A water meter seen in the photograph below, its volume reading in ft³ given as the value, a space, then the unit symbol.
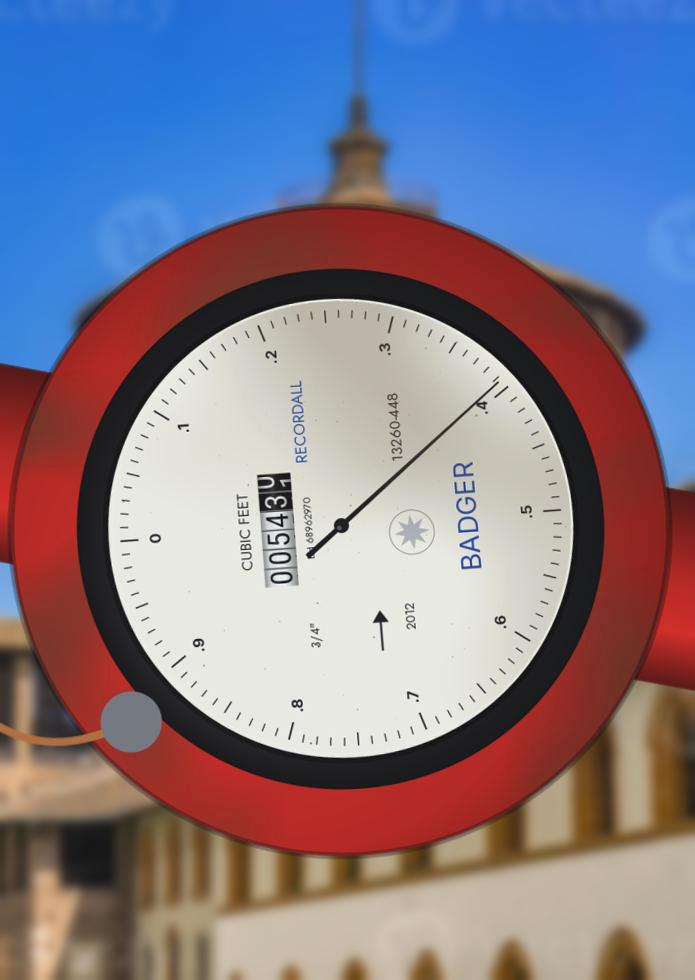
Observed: 5430.39 ft³
